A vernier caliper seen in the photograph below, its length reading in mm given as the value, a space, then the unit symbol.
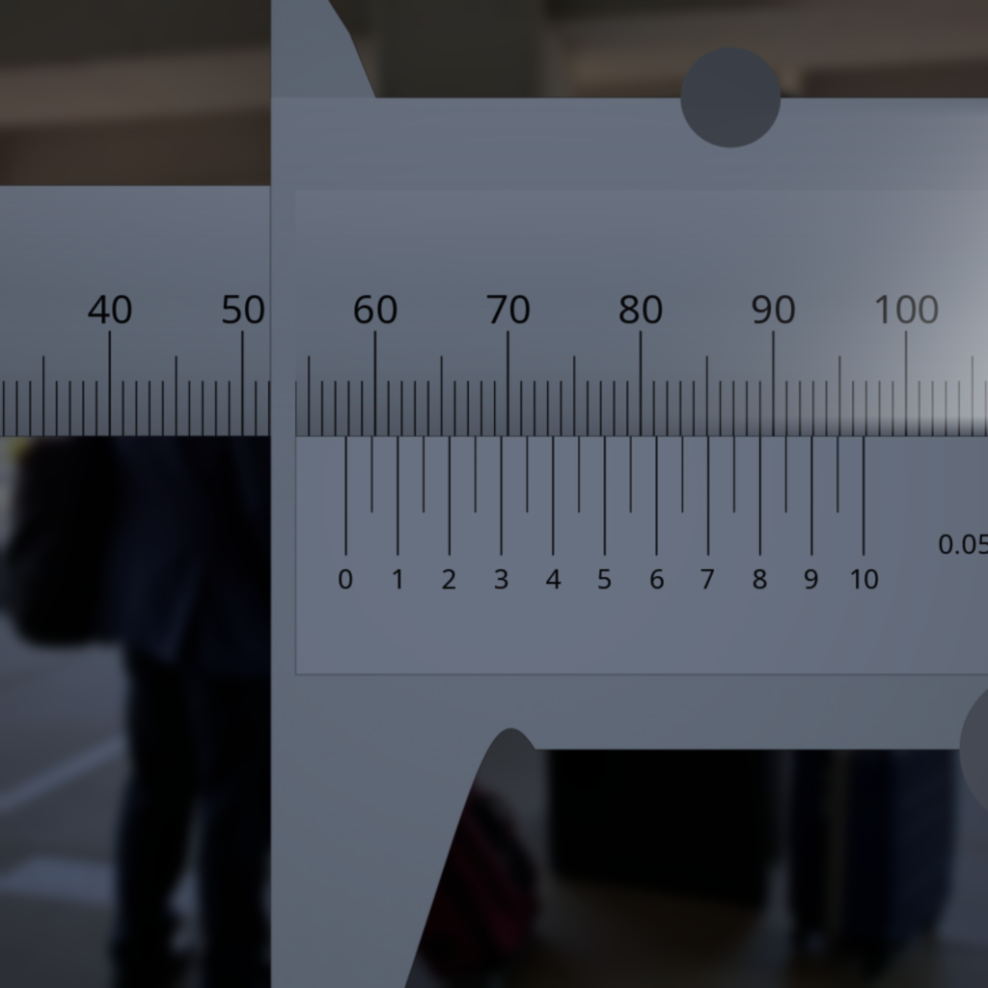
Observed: 57.8 mm
